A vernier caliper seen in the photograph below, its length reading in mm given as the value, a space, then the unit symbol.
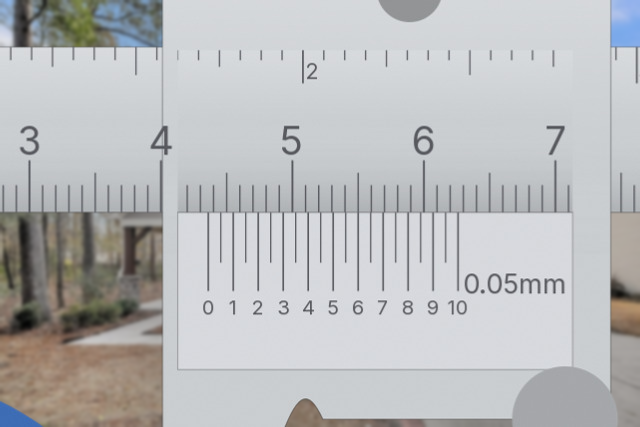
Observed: 43.6 mm
